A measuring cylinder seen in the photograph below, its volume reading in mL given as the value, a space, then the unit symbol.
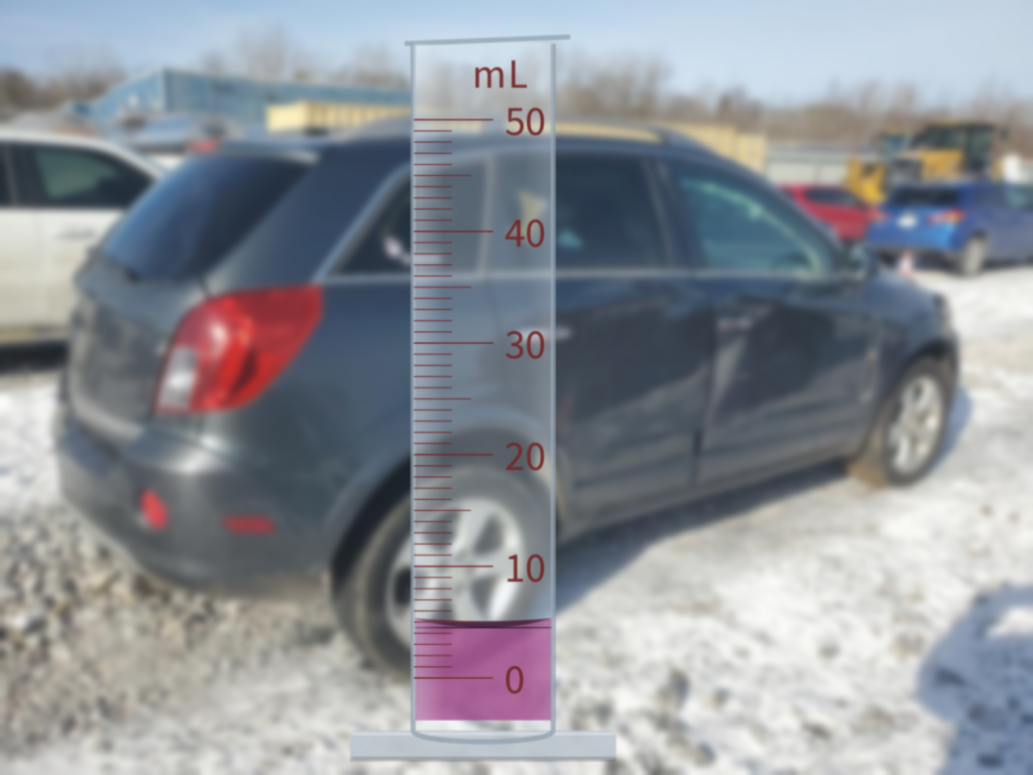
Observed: 4.5 mL
